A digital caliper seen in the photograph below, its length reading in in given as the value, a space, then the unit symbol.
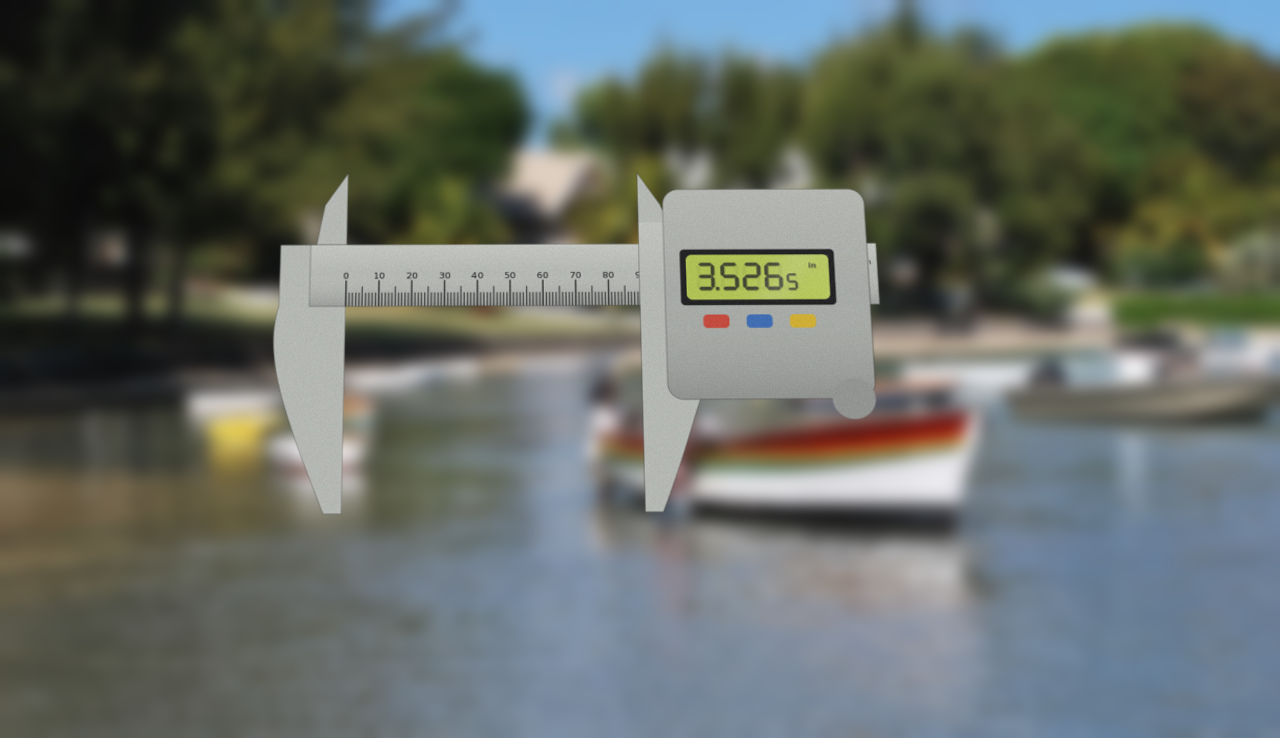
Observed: 3.5265 in
